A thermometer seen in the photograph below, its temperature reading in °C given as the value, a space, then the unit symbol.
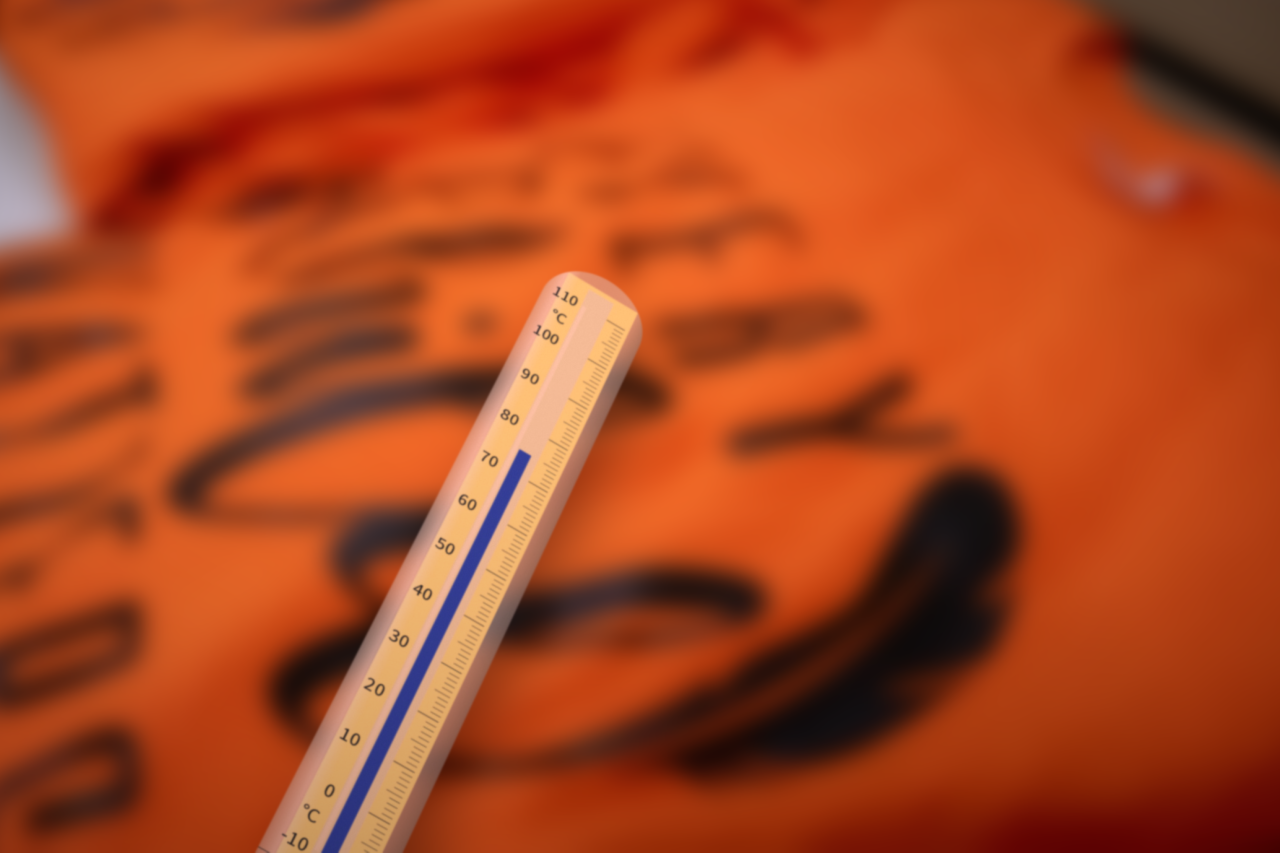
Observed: 75 °C
